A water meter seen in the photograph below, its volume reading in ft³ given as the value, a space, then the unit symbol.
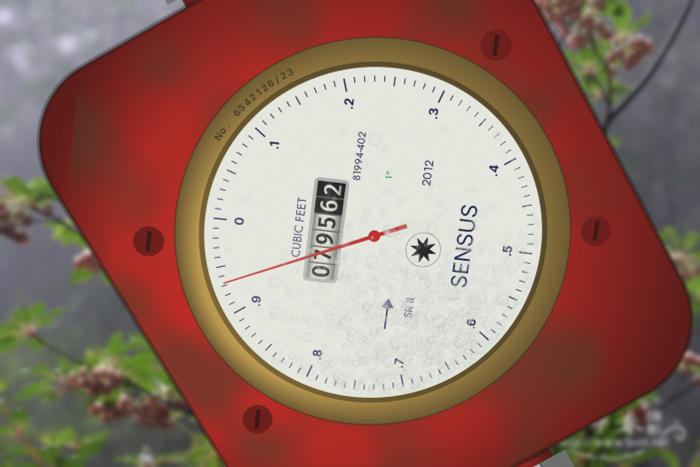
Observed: 79561.93 ft³
